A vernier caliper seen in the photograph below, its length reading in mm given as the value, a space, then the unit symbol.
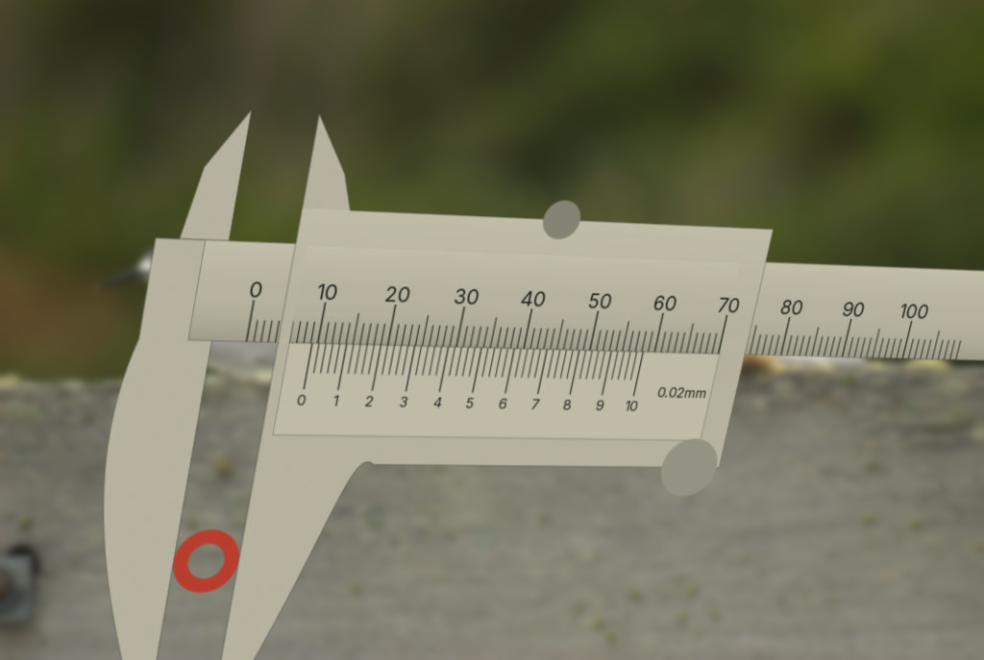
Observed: 9.2 mm
